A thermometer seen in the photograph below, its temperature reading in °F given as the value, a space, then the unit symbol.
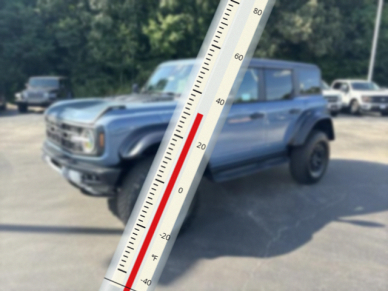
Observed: 32 °F
